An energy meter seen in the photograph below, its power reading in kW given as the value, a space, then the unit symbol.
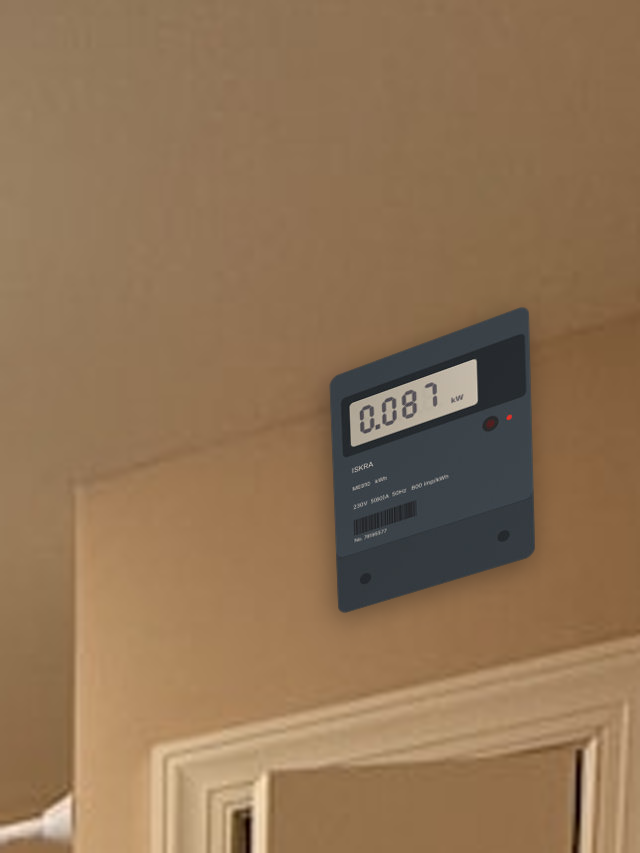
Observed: 0.087 kW
